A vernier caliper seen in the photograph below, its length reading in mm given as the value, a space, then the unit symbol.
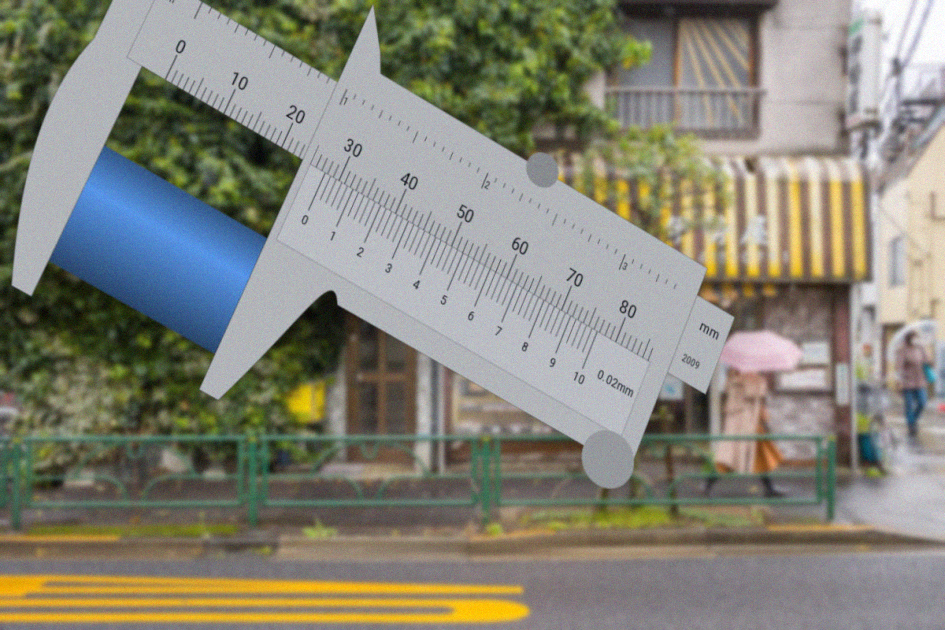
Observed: 27.6 mm
